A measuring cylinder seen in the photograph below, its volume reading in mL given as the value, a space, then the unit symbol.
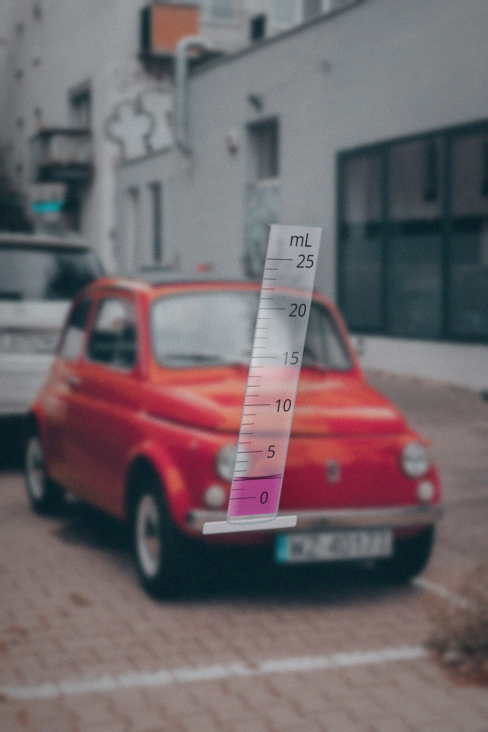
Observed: 2 mL
